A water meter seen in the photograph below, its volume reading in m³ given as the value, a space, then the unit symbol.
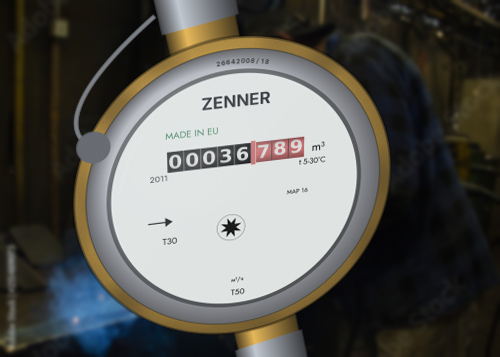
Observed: 36.789 m³
